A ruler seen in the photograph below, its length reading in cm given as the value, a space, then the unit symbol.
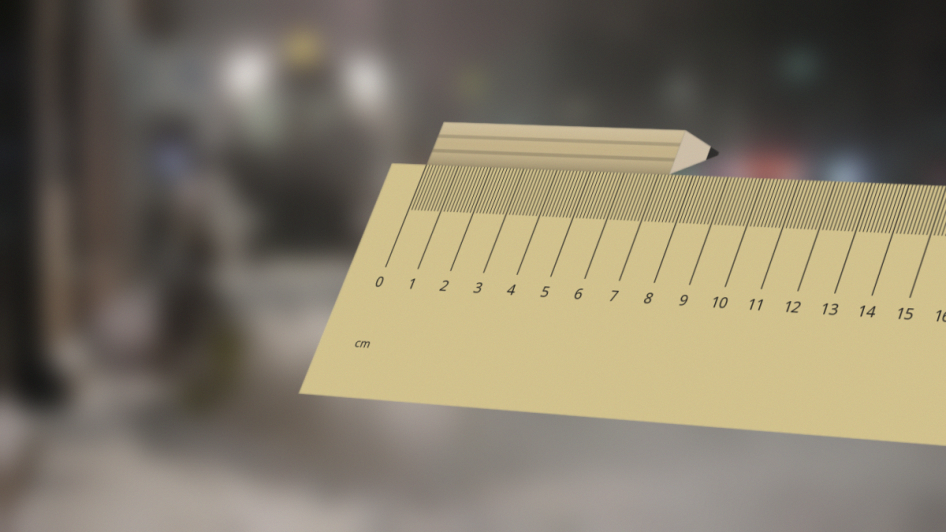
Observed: 8.5 cm
